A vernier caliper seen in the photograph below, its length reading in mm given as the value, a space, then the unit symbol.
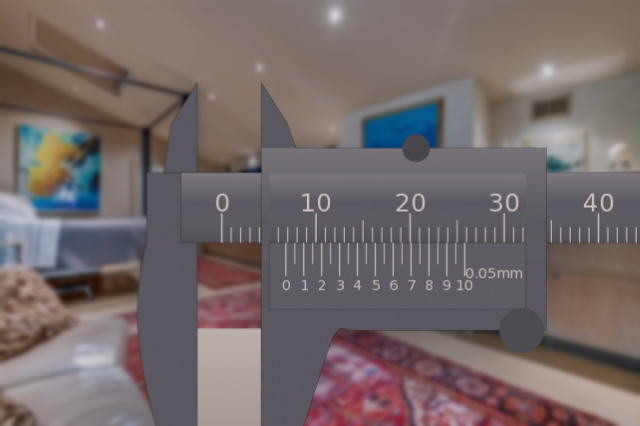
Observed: 6.8 mm
